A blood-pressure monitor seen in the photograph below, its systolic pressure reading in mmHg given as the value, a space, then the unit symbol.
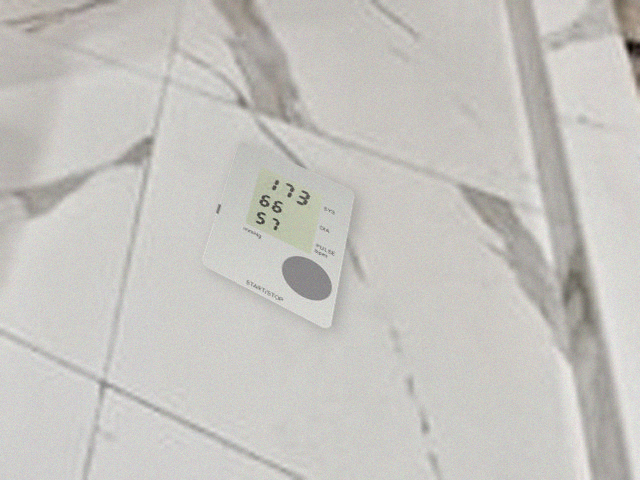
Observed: 173 mmHg
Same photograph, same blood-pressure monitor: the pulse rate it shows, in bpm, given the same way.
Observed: 57 bpm
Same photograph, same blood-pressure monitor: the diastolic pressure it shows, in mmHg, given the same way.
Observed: 66 mmHg
